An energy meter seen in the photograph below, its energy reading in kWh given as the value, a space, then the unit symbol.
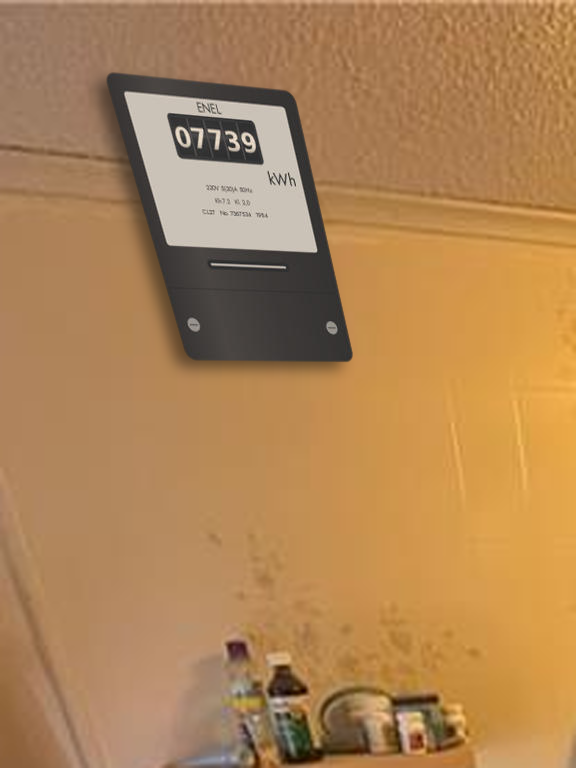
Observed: 7739 kWh
